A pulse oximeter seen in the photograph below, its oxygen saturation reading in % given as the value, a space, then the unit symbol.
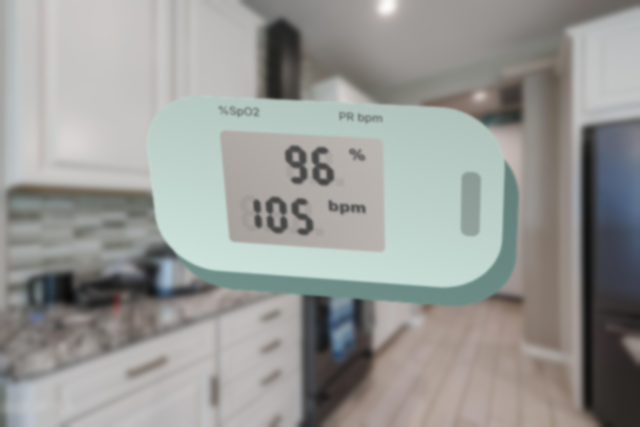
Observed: 96 %
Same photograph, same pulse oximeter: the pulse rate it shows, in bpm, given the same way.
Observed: 105 bpm
